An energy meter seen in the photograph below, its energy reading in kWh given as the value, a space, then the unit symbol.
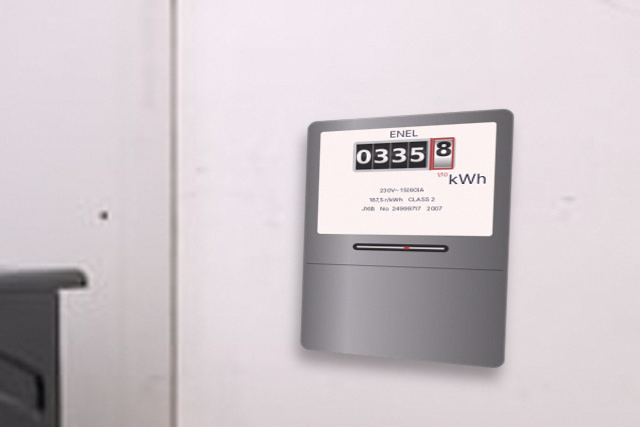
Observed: 335.8 kWh
